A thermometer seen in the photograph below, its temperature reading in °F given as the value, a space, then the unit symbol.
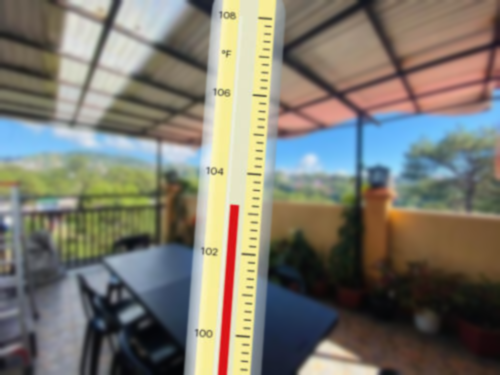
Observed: 103.2 °F
